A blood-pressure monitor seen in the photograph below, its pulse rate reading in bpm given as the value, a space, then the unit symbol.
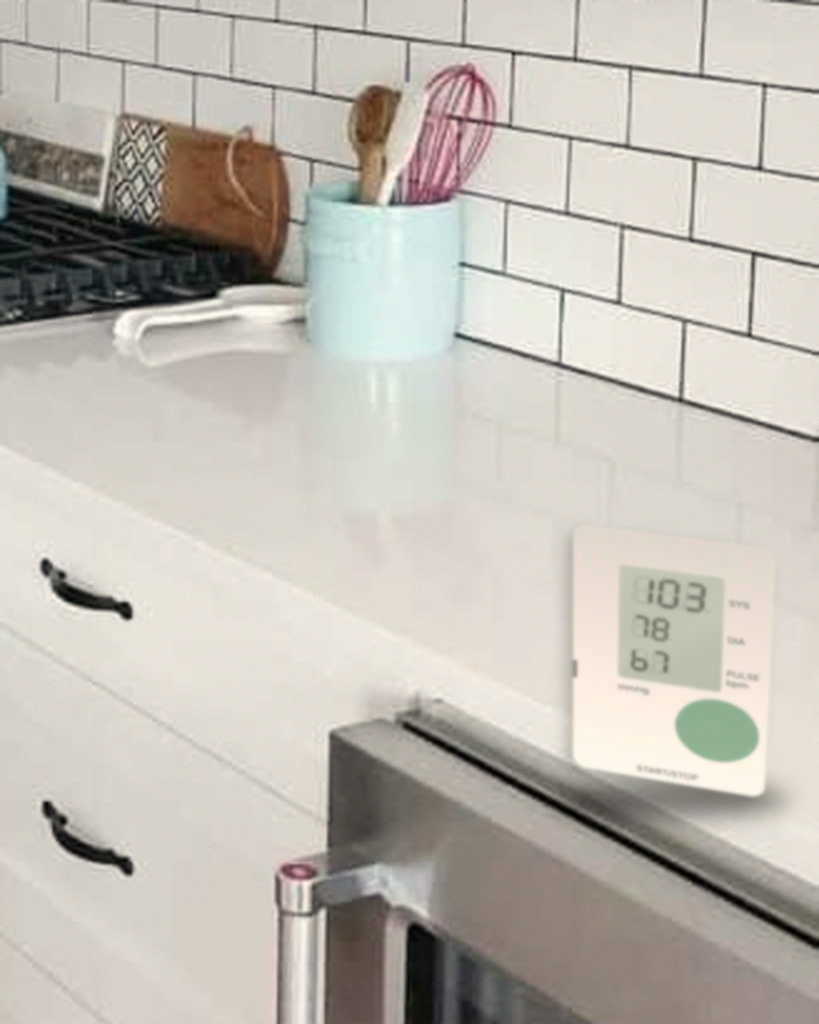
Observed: 67 bpm
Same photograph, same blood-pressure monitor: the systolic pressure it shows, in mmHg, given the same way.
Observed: 103 mmHg
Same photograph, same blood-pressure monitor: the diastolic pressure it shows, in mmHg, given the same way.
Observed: 78 mmHg
